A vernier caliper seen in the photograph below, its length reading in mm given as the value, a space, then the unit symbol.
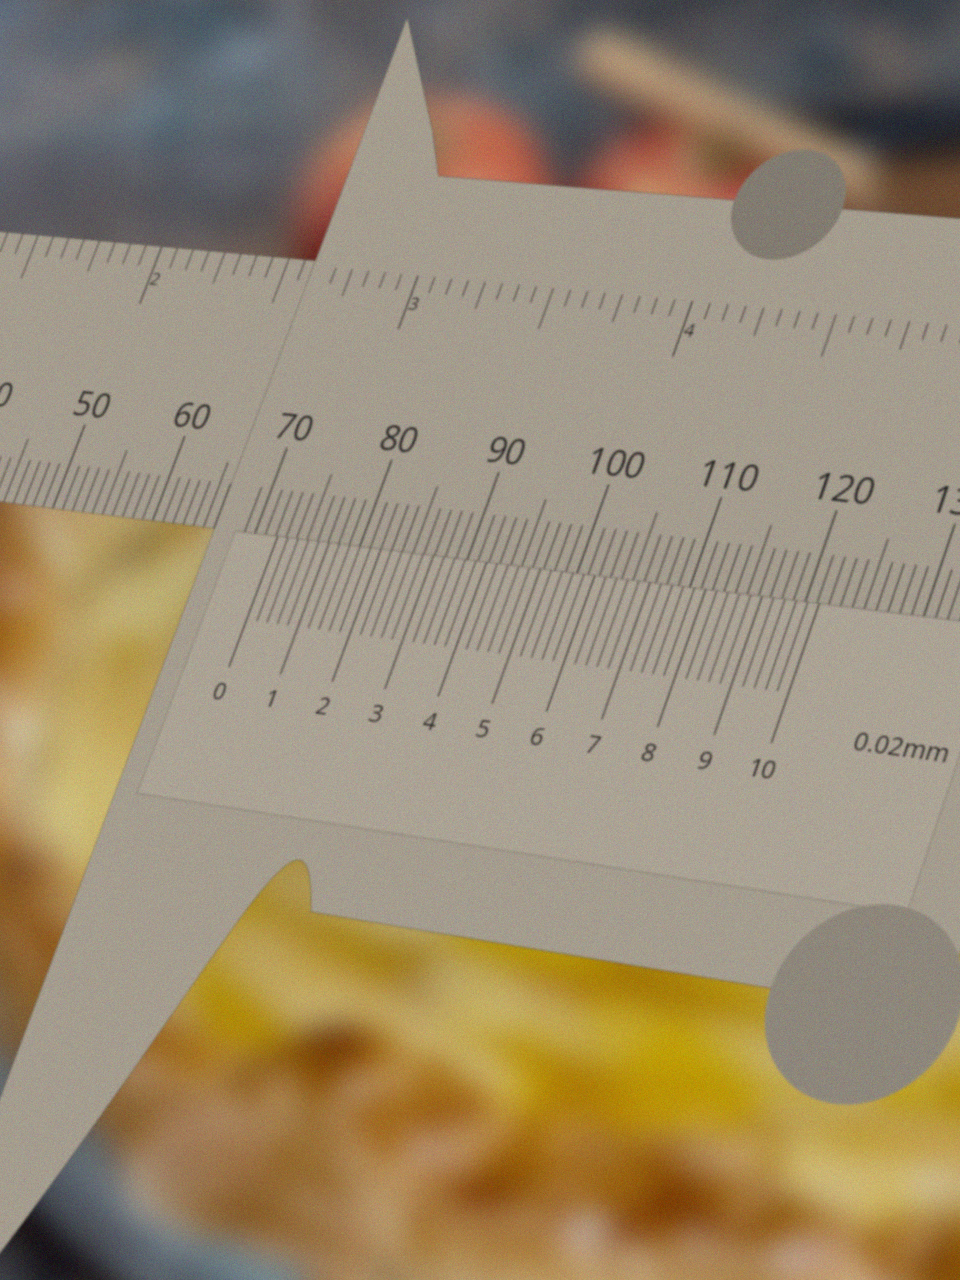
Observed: 72.2 mm
